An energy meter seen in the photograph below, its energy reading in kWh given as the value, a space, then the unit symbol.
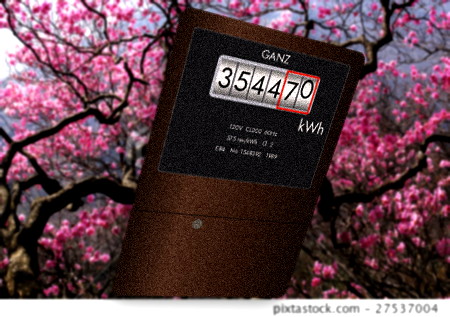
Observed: 3544.70 kWh
